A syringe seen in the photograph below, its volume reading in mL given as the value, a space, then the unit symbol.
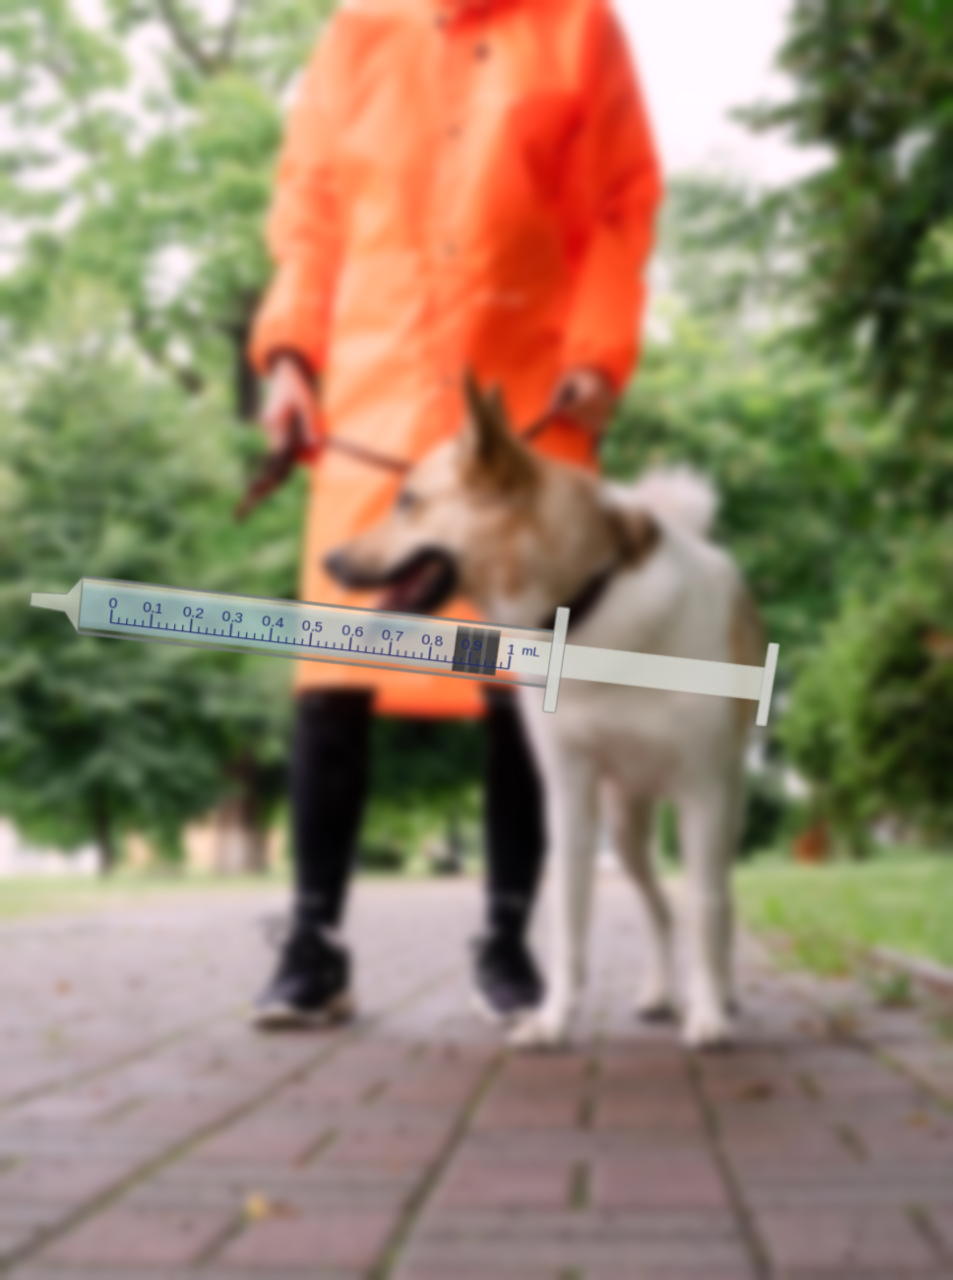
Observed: 0.86 mL
